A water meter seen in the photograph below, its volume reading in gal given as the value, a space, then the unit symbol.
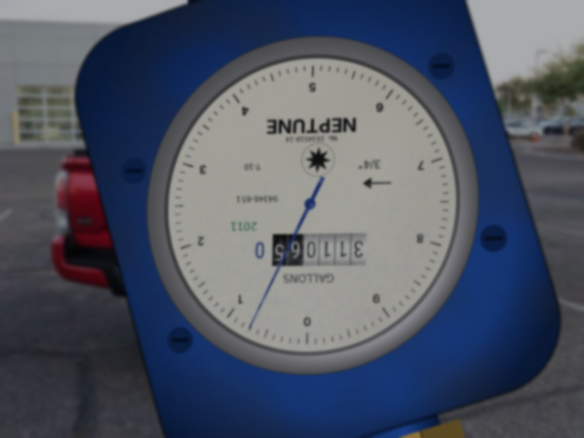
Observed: 3110650.7 gal
